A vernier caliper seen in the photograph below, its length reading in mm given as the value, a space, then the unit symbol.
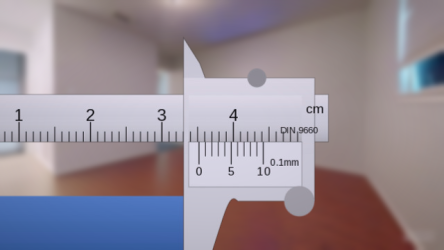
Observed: 35.2 mm
